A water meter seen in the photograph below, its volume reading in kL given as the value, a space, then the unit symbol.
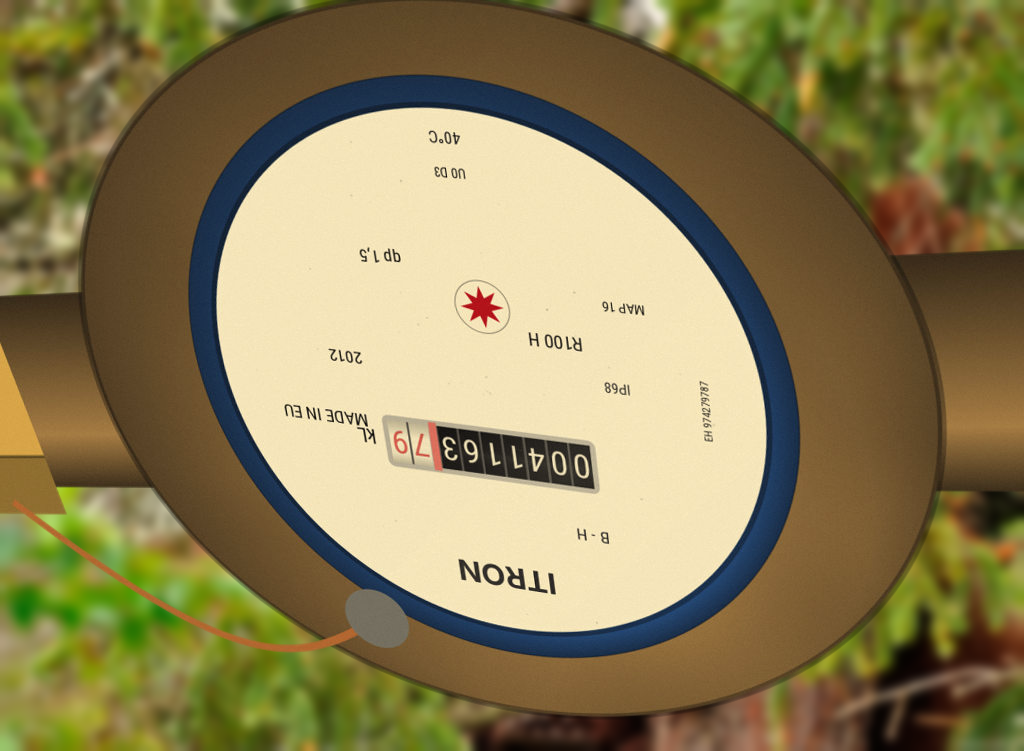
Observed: 41163.79 kL
